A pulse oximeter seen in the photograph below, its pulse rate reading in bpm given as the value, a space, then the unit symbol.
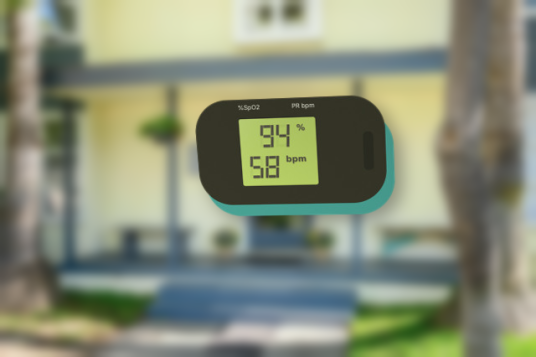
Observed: 58 bpm
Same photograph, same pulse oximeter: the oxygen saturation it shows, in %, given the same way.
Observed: 94 %
